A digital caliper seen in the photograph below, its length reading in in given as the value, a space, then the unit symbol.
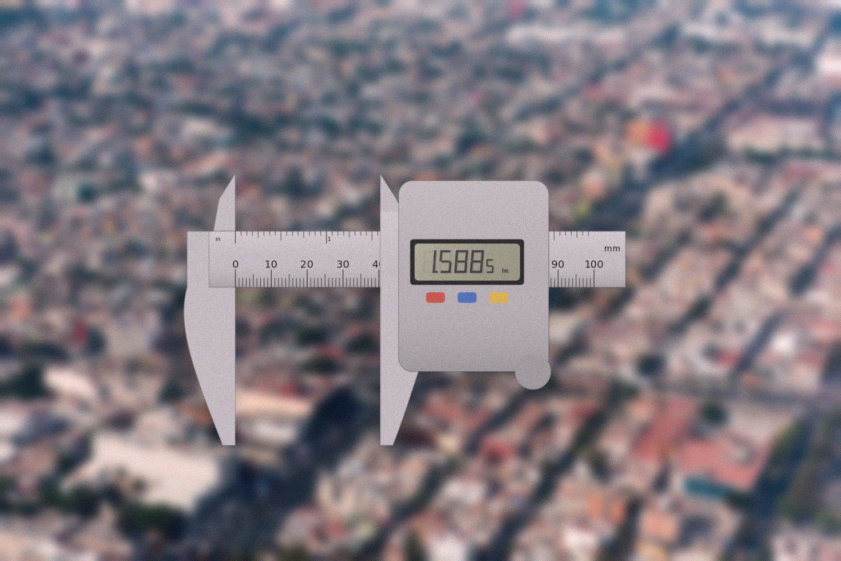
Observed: 1.5885 in
